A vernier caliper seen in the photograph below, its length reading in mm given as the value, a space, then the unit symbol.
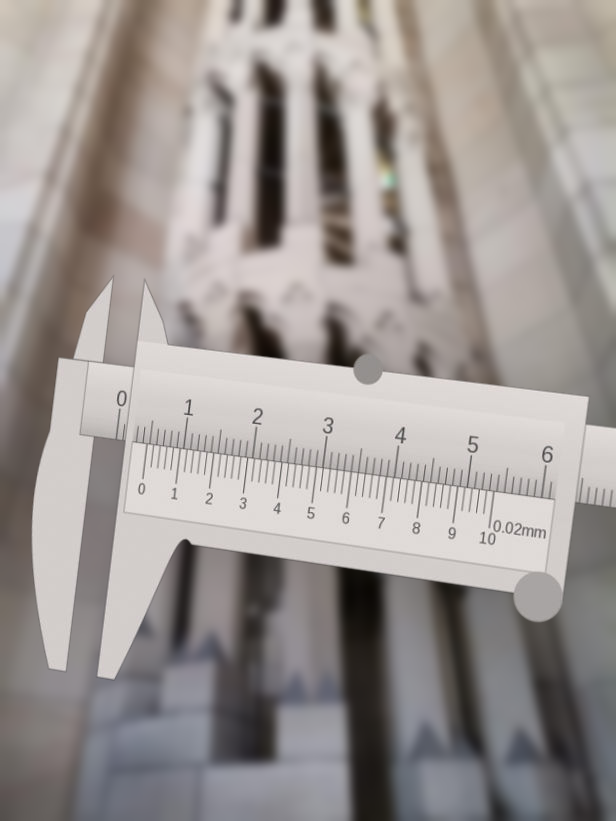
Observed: 4.6 mm
